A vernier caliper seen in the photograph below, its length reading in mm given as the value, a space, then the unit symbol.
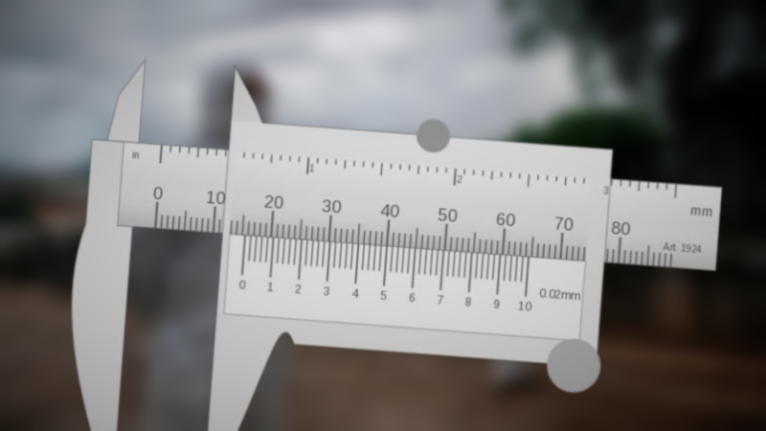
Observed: 15.5 mm
